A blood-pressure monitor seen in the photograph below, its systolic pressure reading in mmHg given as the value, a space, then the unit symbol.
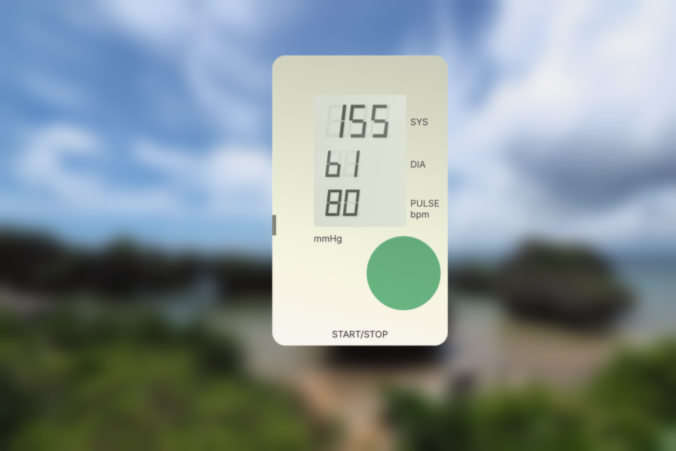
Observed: 155 mmHg
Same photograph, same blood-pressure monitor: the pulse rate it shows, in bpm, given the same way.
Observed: 80 bpm
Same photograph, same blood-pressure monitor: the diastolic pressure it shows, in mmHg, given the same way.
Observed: 61 mmHg
